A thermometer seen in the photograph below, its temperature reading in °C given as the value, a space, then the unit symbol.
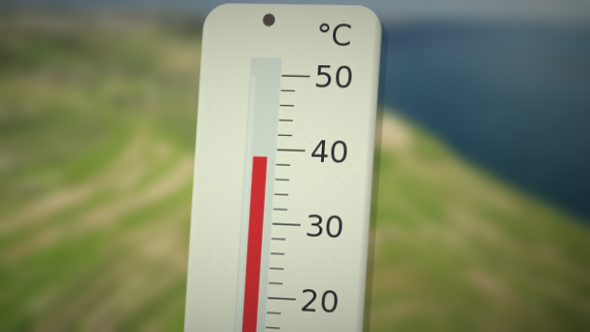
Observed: 39 °C
